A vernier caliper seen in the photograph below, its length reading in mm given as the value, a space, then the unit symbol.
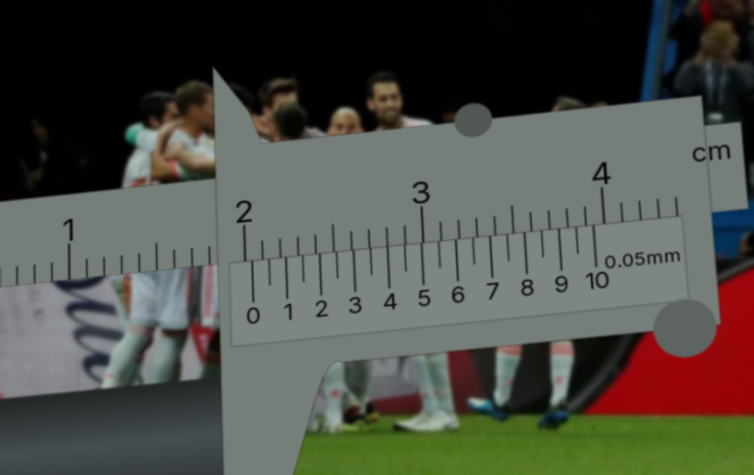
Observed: 20.4 mm
